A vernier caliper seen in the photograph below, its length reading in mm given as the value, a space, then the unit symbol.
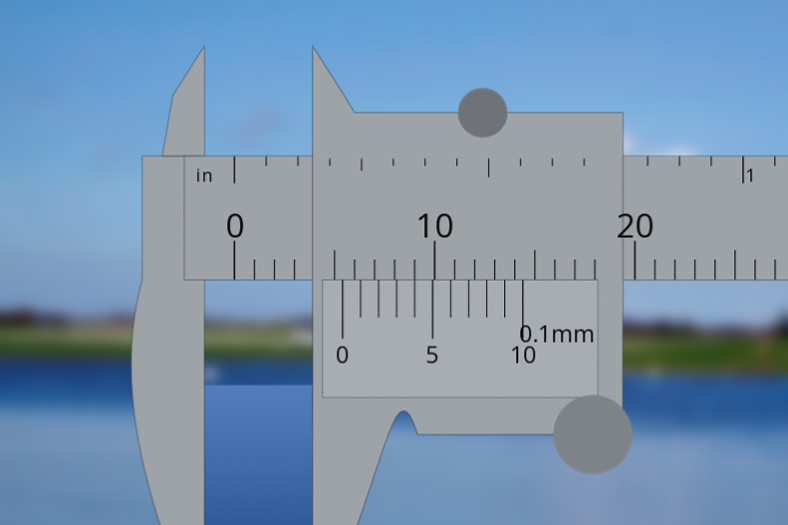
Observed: 5.4 mm
